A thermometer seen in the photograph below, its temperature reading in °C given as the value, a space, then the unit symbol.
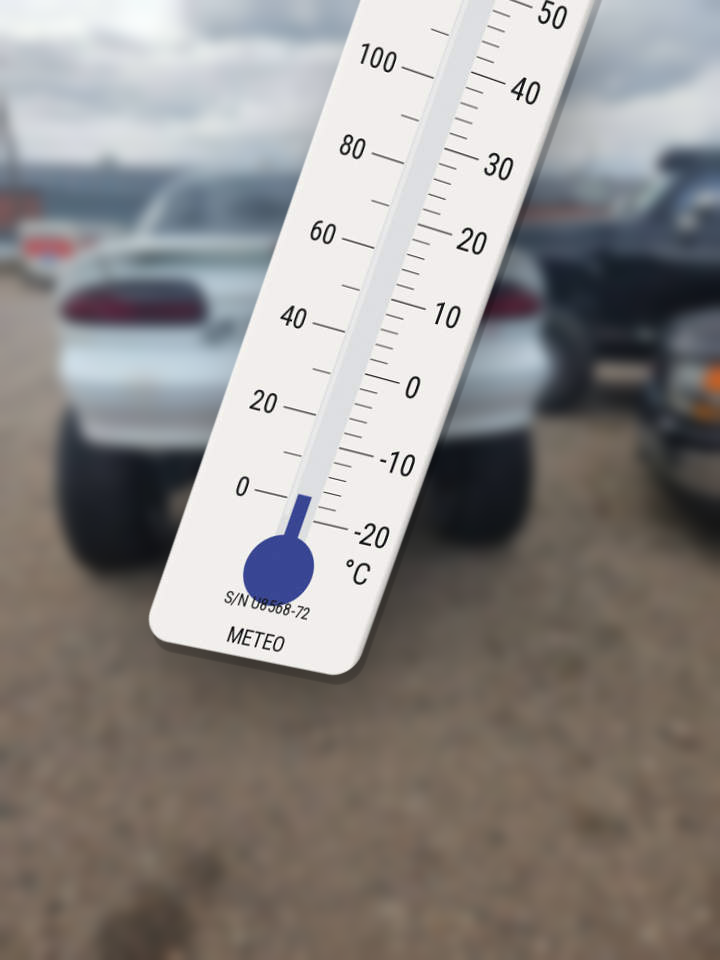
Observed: -17 °C
